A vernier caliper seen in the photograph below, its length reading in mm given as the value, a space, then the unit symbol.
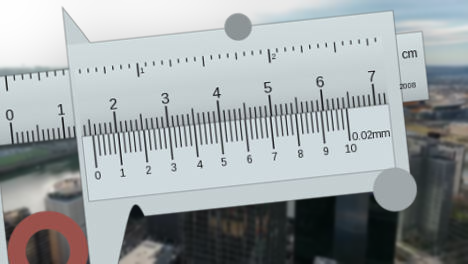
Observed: 15.5 mm
